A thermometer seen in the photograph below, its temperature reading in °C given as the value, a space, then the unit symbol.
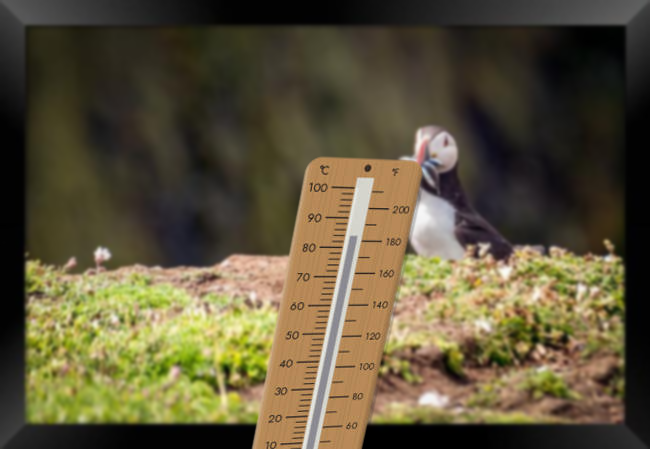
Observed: 84 °C
